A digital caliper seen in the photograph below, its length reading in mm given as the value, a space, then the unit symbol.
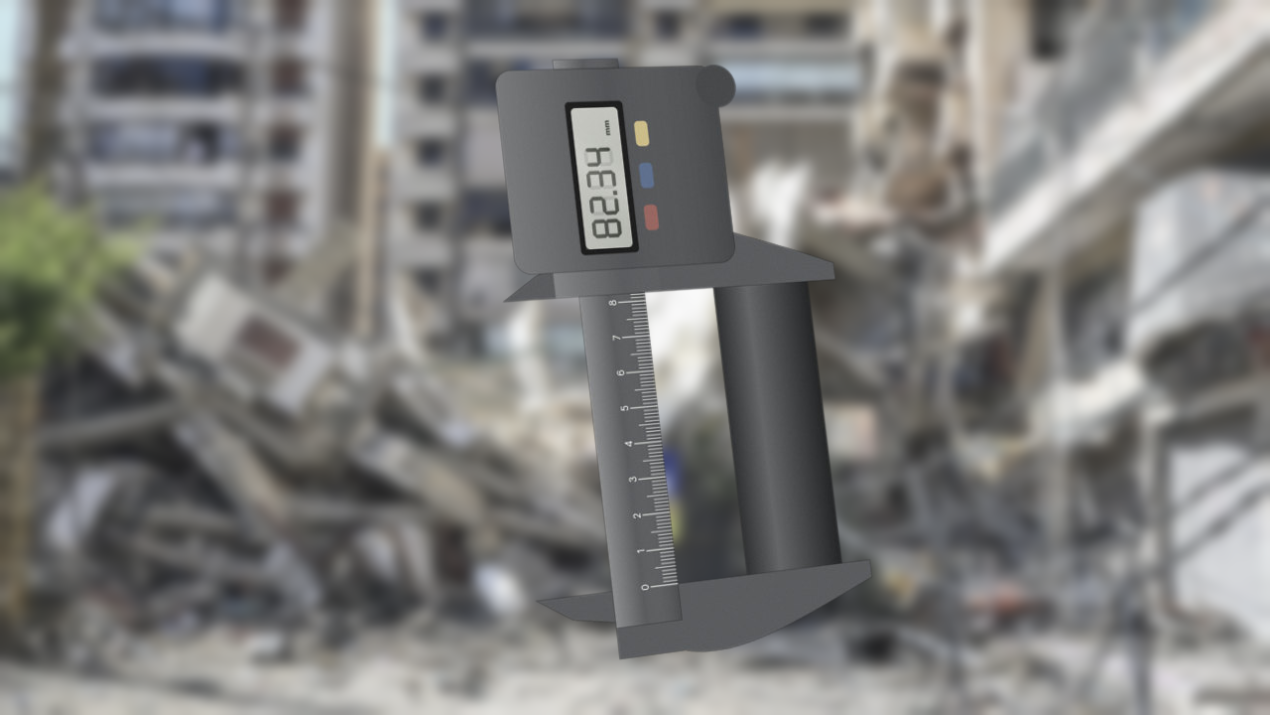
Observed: 82.34 mm
